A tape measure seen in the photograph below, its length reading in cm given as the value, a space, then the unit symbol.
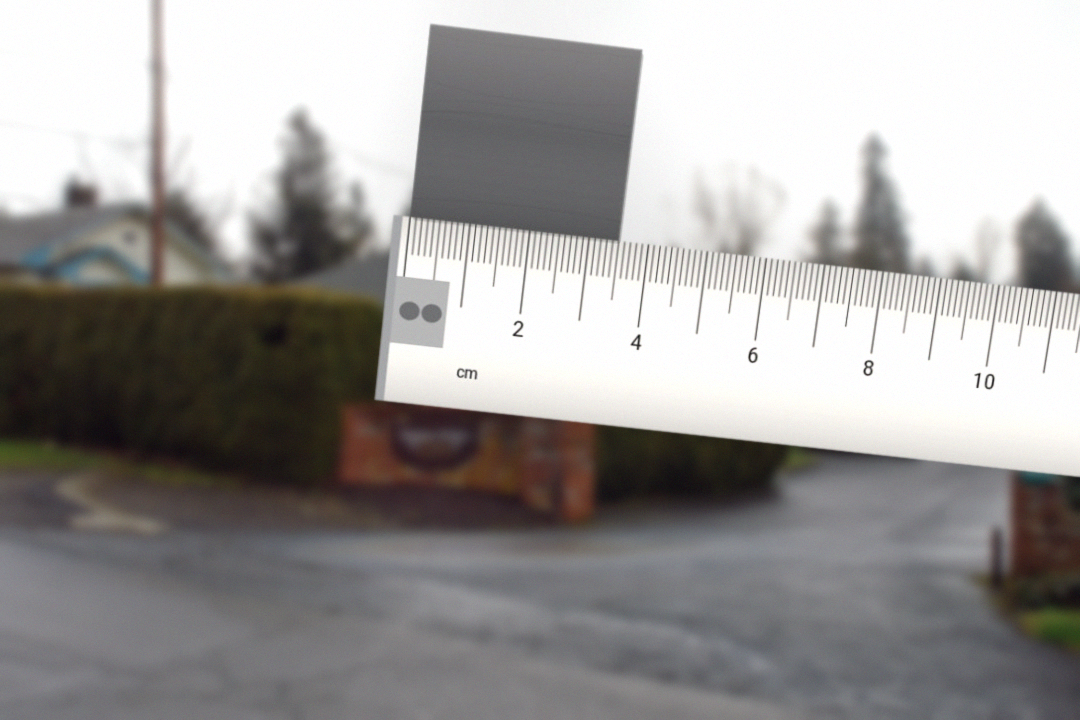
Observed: 3.5 cm
